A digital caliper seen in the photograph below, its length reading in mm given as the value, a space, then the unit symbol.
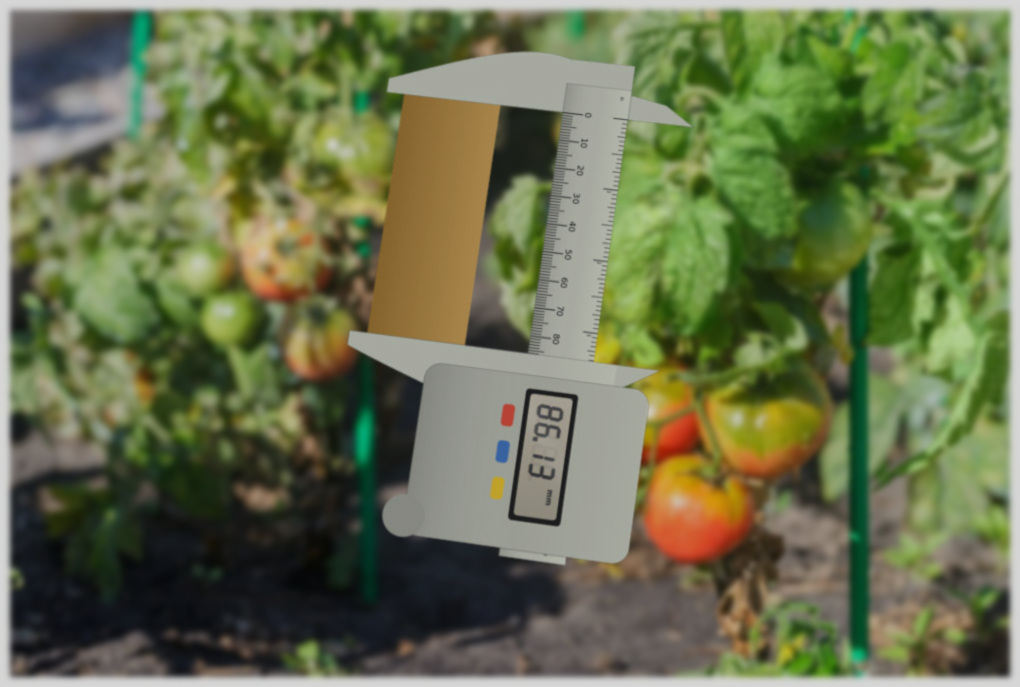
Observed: 86.13 mm
